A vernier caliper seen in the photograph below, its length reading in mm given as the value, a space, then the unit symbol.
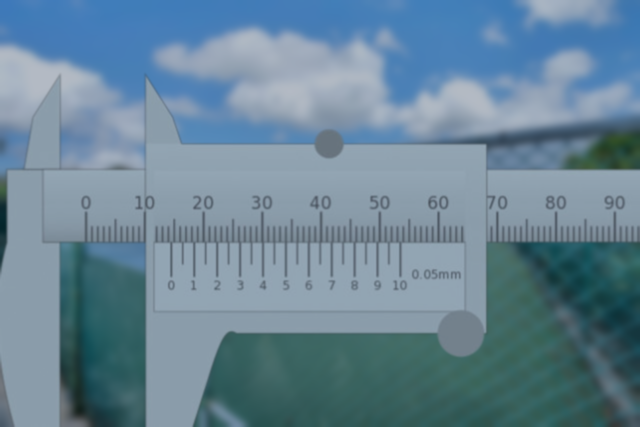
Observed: 14.5 mm
